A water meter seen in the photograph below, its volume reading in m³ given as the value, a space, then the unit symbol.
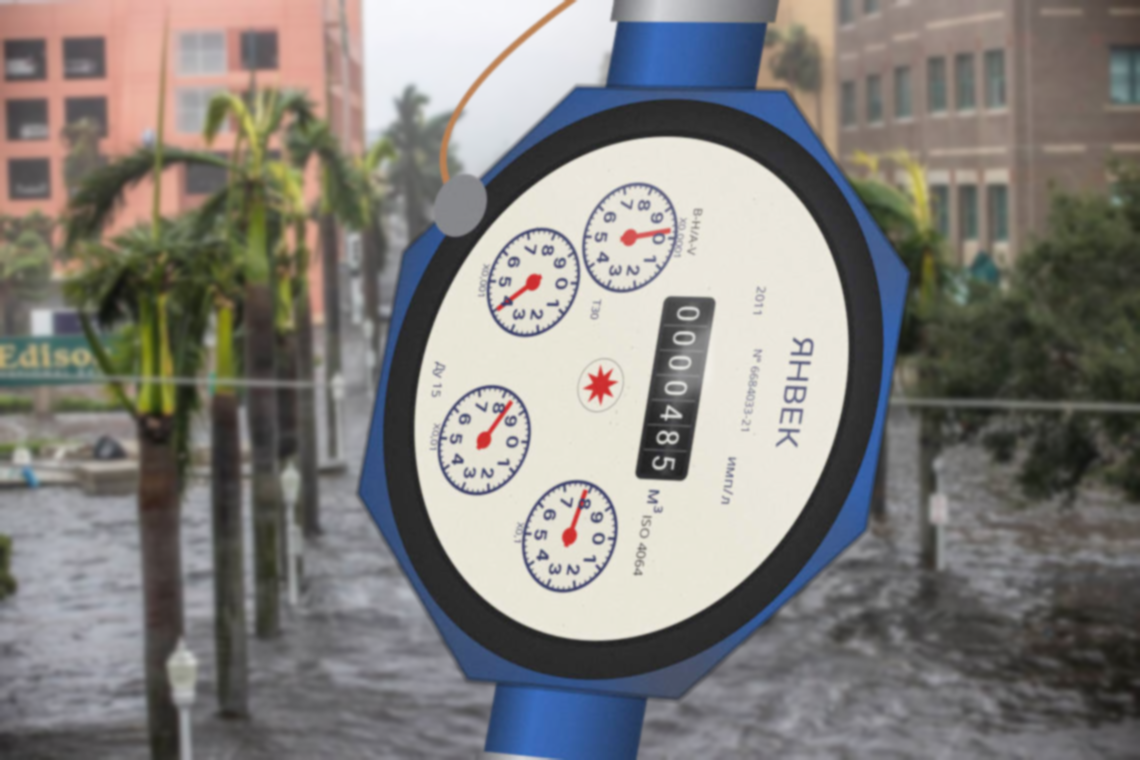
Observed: 485.7839 m³
